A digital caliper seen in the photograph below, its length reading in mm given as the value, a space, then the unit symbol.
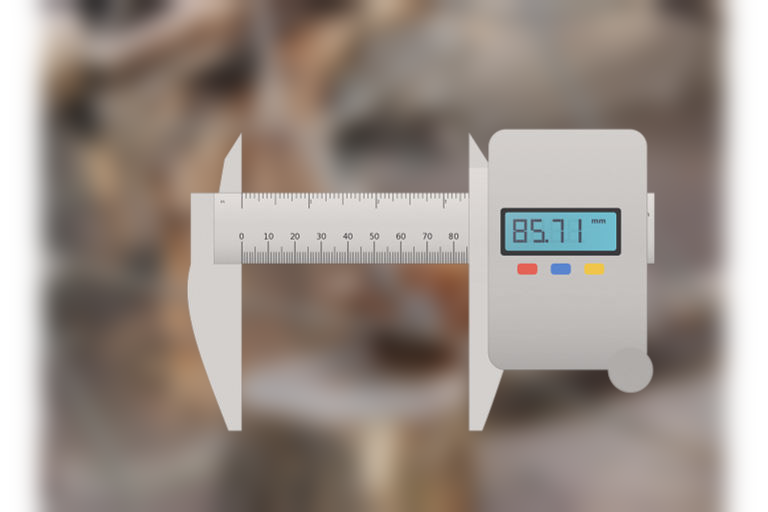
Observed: 85.71 mm
